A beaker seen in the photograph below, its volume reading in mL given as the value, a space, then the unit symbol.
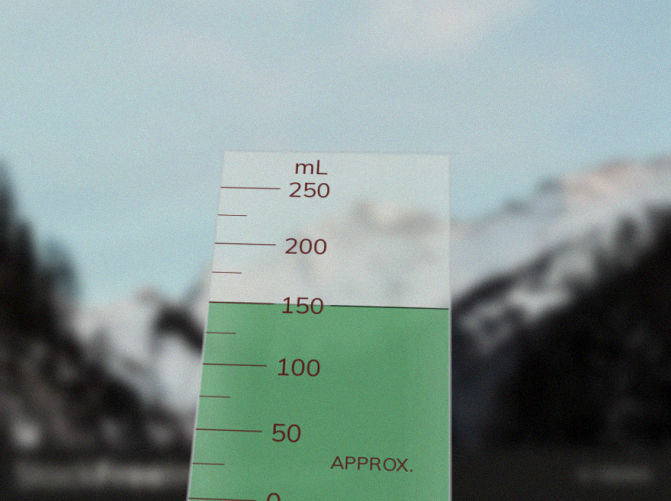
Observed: 150 mL
